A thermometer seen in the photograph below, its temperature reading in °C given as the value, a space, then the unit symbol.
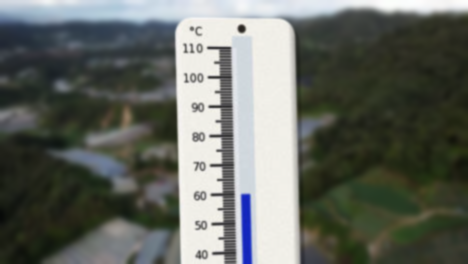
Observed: 60 °C
